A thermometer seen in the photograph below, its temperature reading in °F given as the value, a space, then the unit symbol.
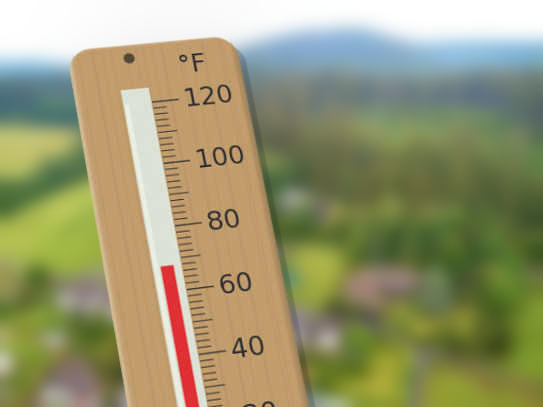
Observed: 68 °F
